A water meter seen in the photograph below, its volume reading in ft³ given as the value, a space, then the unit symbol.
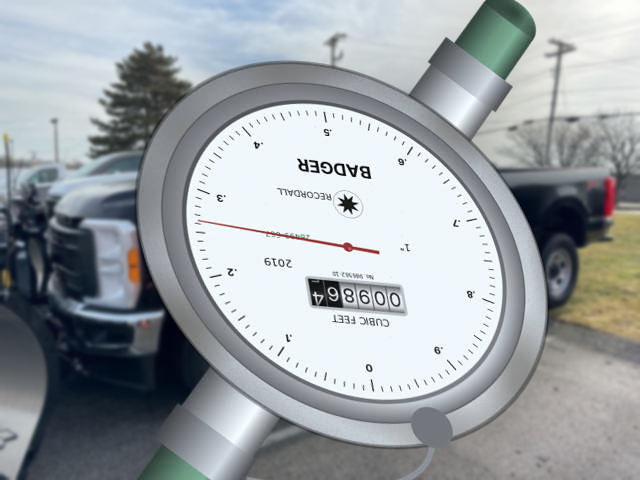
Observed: 9864.26 ft³
